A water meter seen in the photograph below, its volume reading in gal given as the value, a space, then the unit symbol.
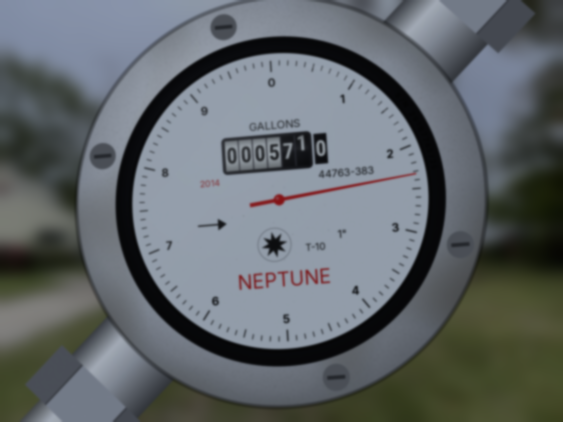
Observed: 5712.3 gal
